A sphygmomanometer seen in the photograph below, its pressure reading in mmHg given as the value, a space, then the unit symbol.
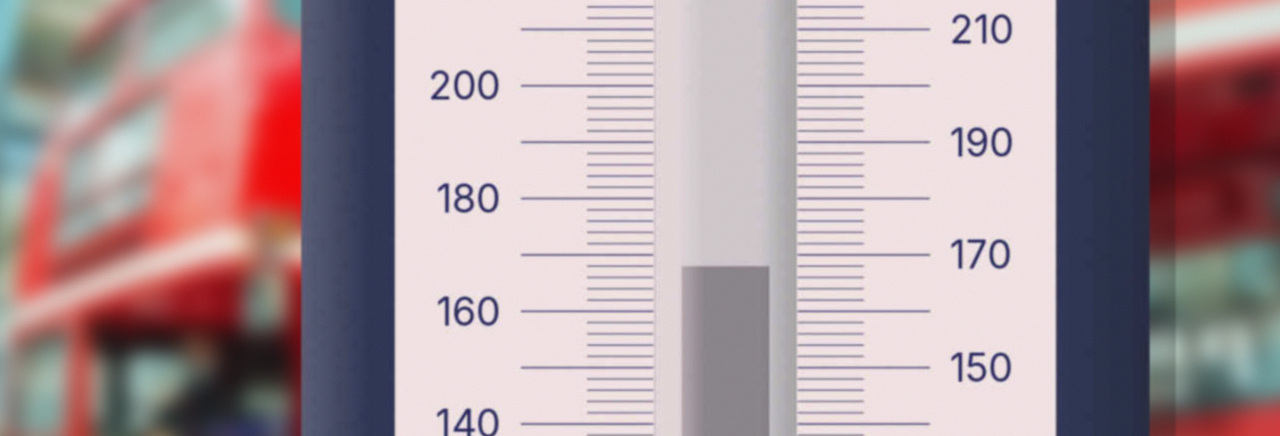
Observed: 168 mmHg
